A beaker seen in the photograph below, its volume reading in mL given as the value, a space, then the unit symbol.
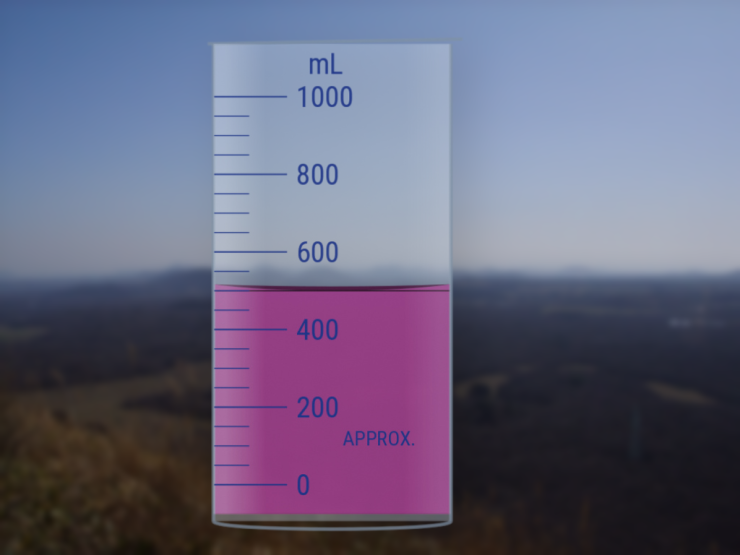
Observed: 500 mL
